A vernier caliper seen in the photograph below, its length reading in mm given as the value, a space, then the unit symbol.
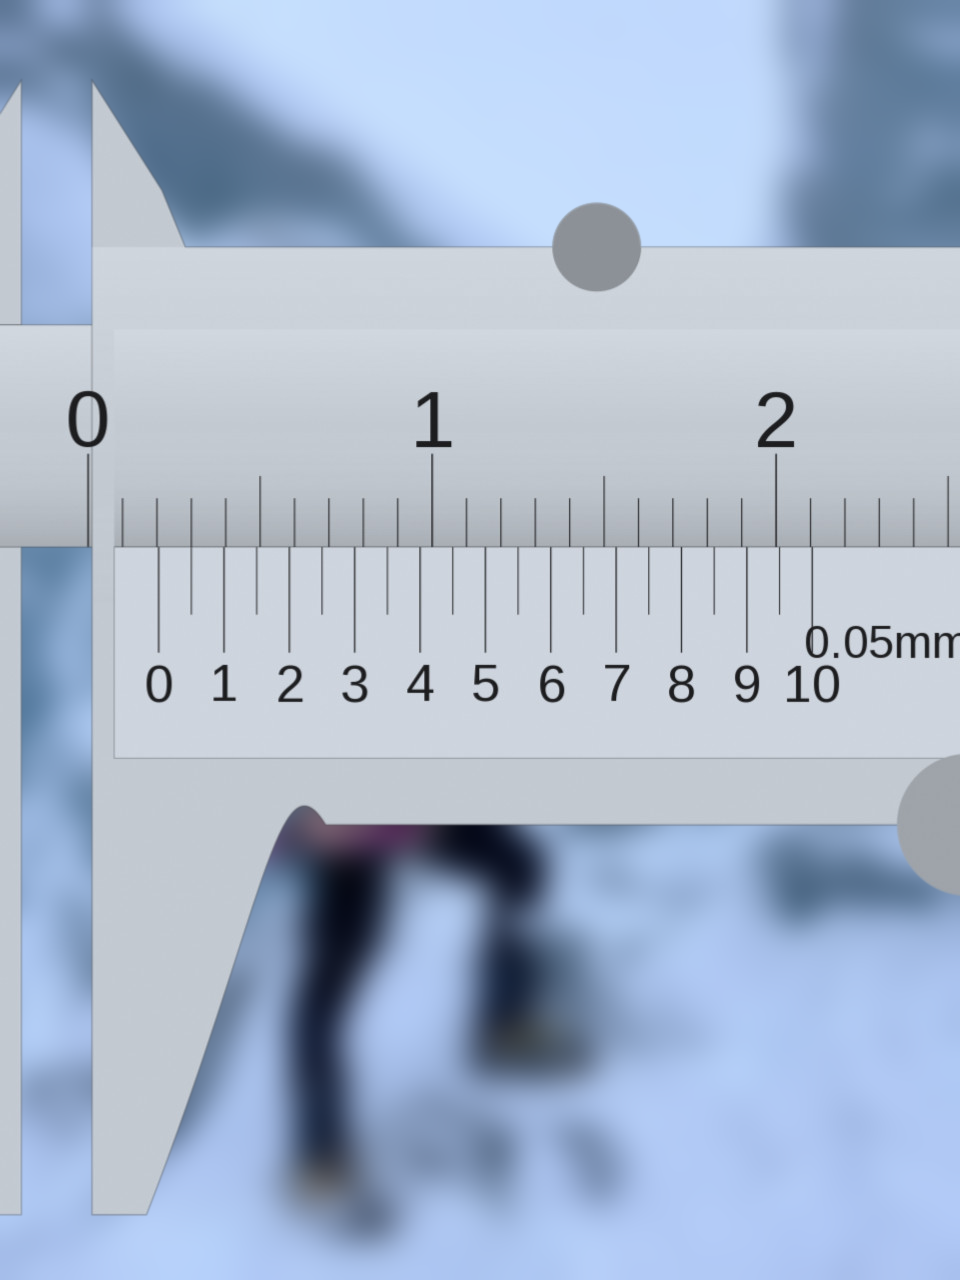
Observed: 2.05 mm
